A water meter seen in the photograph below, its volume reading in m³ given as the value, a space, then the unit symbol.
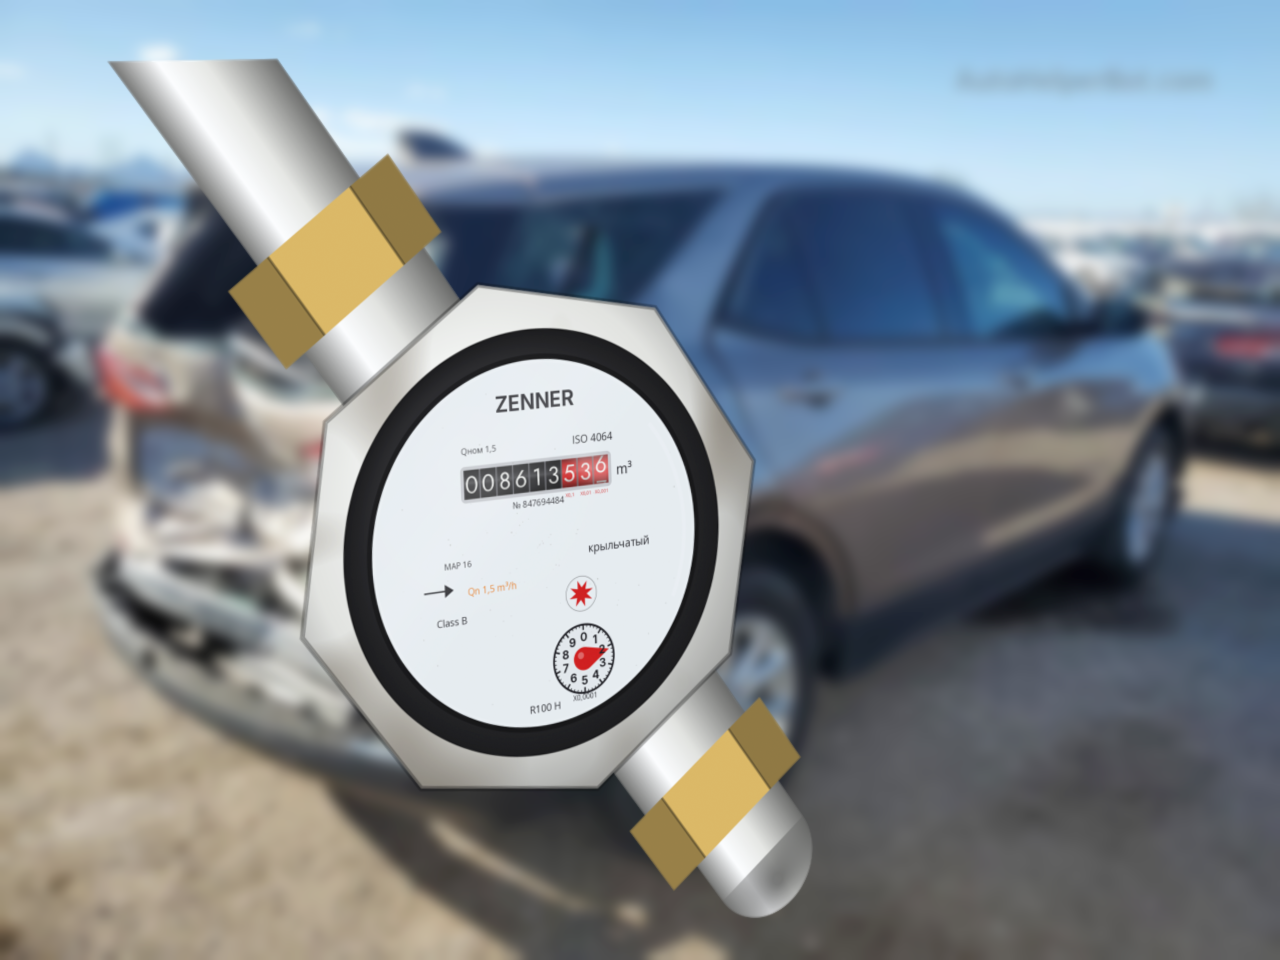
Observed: 8613.5362 m³
